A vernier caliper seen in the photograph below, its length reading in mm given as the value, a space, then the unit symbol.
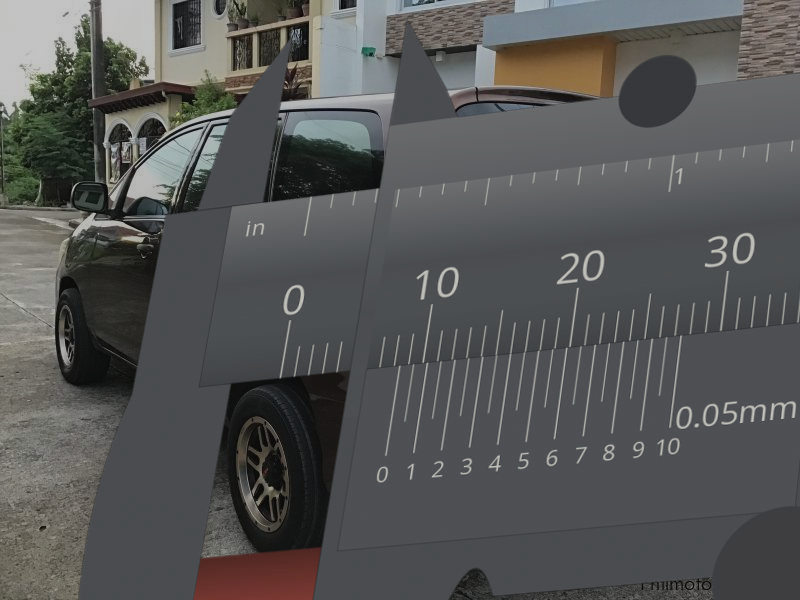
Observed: 8.4 mm
